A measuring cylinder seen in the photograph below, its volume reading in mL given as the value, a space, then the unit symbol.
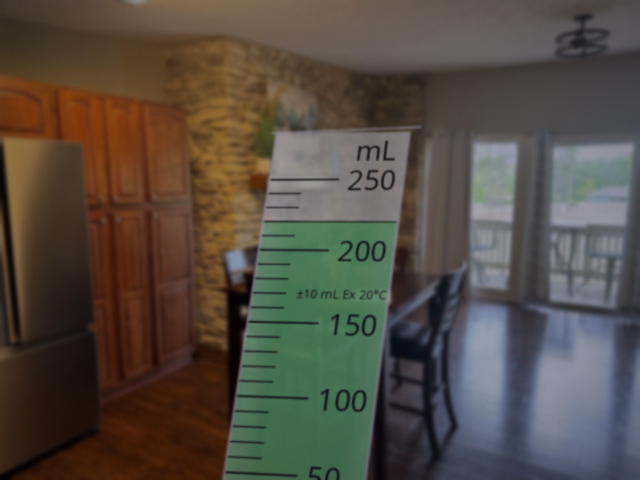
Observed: 220 mL
